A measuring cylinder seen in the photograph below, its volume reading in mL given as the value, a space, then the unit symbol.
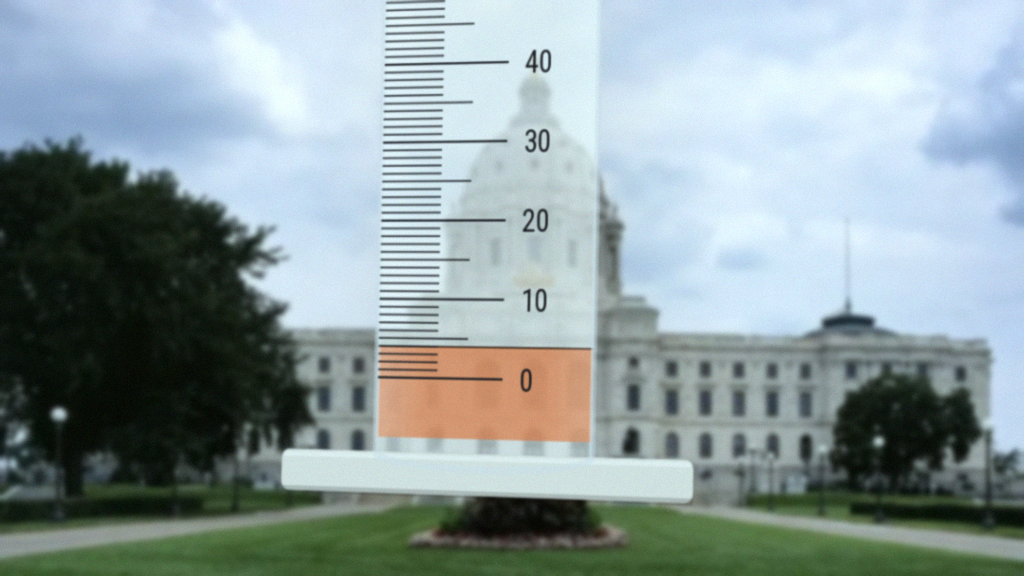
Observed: 4 mL
